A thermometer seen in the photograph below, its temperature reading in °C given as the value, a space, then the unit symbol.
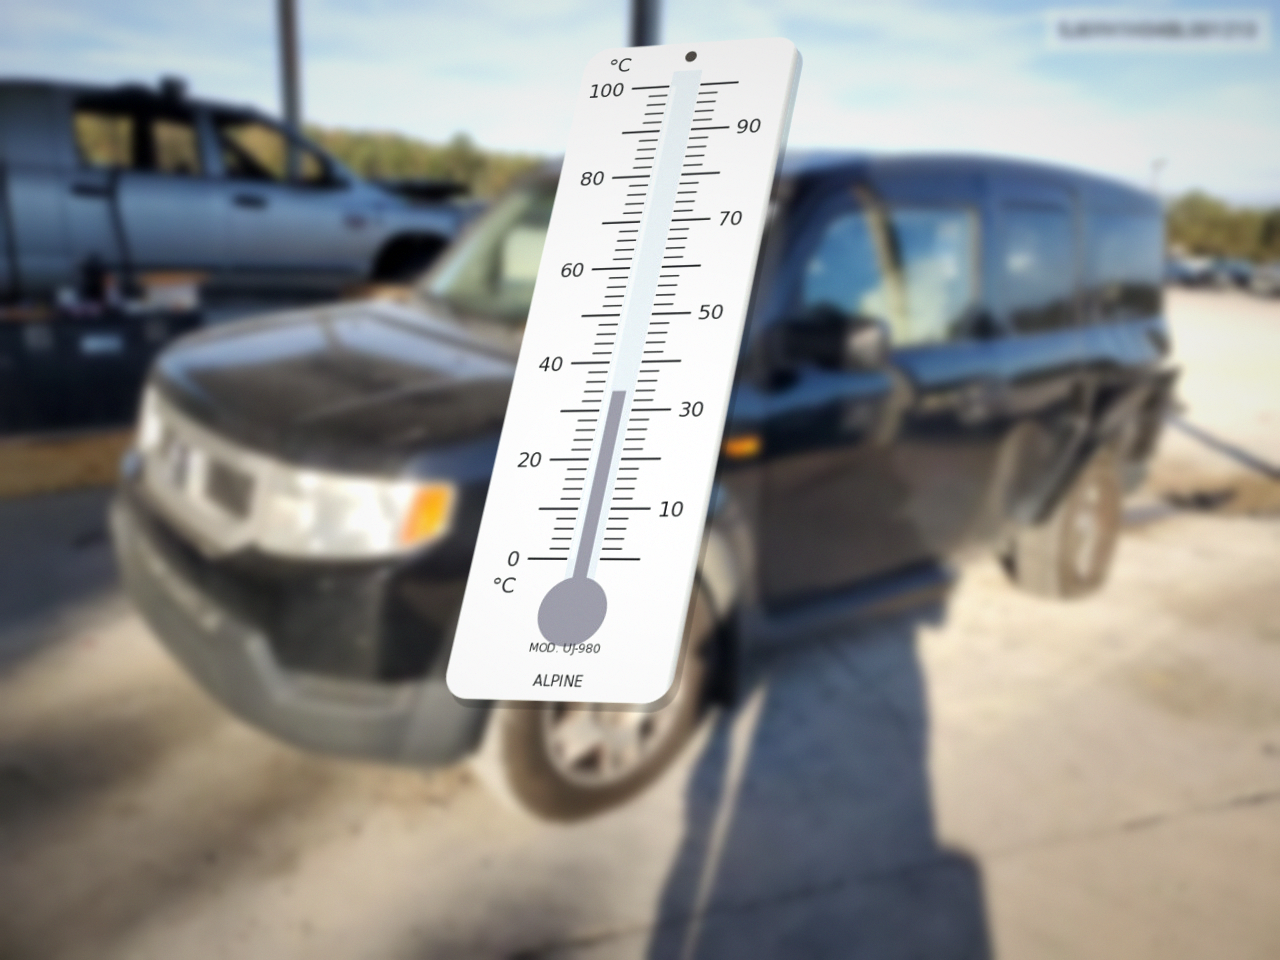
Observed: 34 °C
